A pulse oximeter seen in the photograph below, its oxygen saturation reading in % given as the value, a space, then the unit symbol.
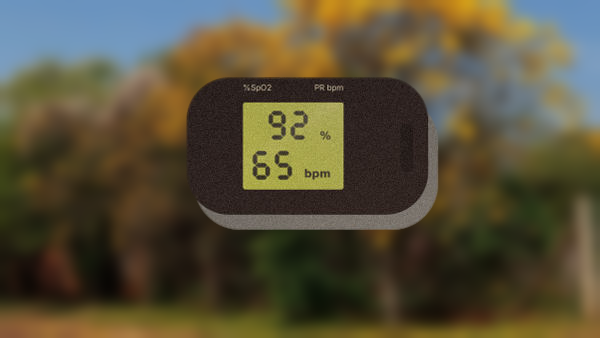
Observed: 92 %
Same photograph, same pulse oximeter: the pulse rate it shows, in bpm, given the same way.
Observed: 65 bpm
